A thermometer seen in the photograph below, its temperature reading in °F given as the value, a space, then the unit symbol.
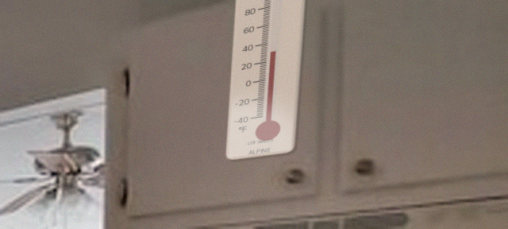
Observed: 30 °F
